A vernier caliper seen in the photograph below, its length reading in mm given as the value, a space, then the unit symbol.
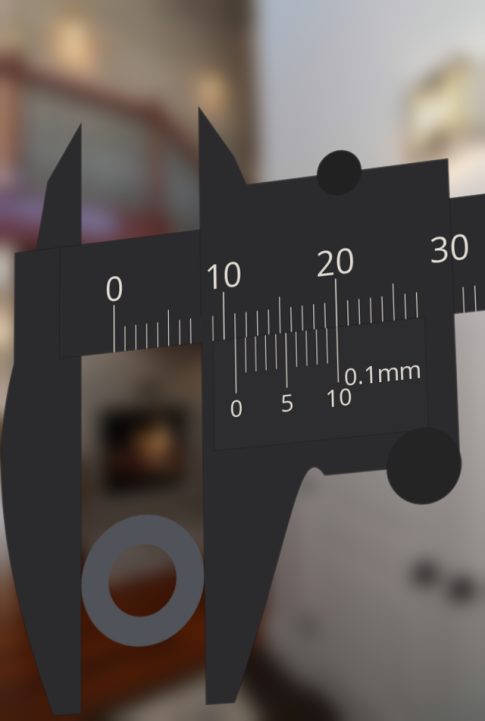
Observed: 11.0 mm
